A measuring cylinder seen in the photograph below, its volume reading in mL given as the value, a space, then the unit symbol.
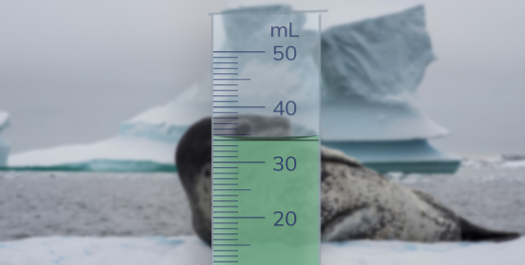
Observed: 34 mL
